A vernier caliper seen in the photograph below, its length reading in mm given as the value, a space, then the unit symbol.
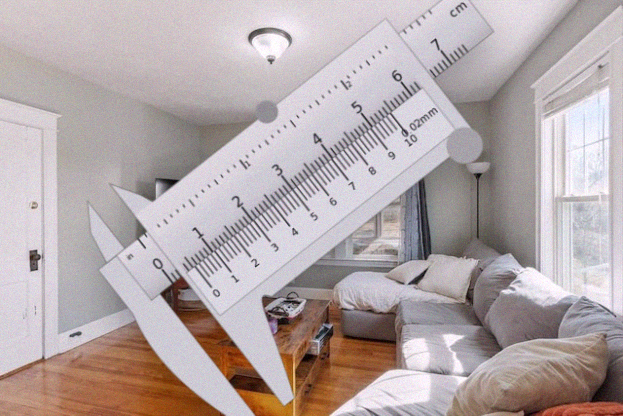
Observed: 5.5 mm
